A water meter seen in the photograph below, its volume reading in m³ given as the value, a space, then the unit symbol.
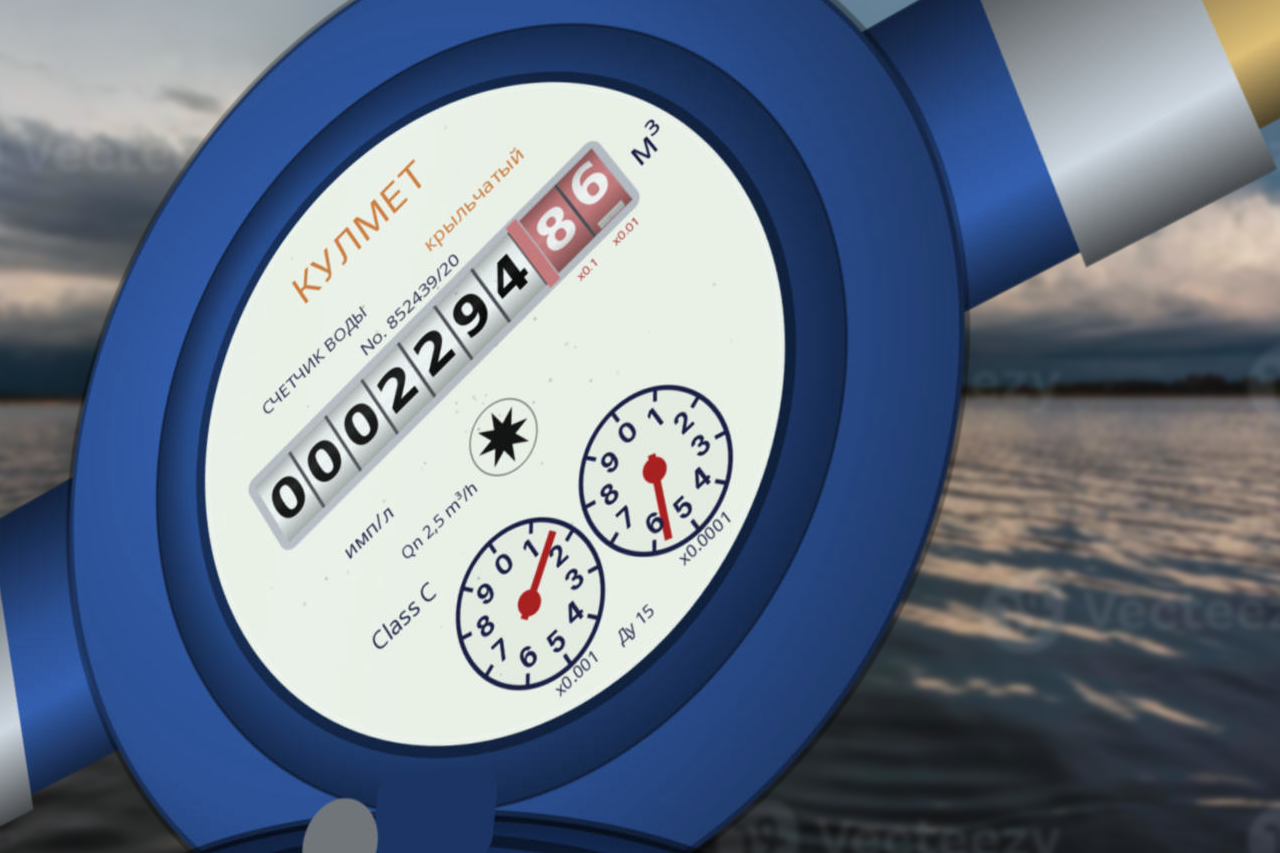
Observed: 2294.8615 m³
